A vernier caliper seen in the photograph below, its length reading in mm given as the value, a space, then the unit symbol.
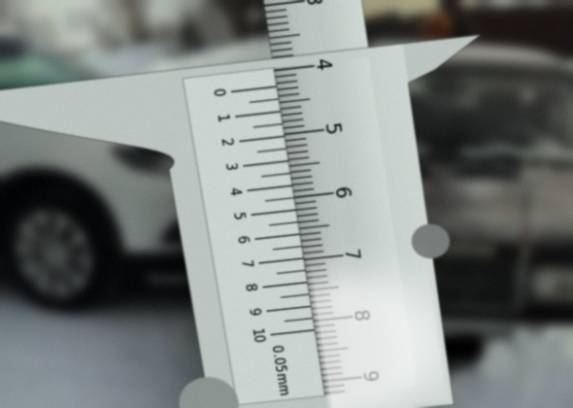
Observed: 42.5 mm
